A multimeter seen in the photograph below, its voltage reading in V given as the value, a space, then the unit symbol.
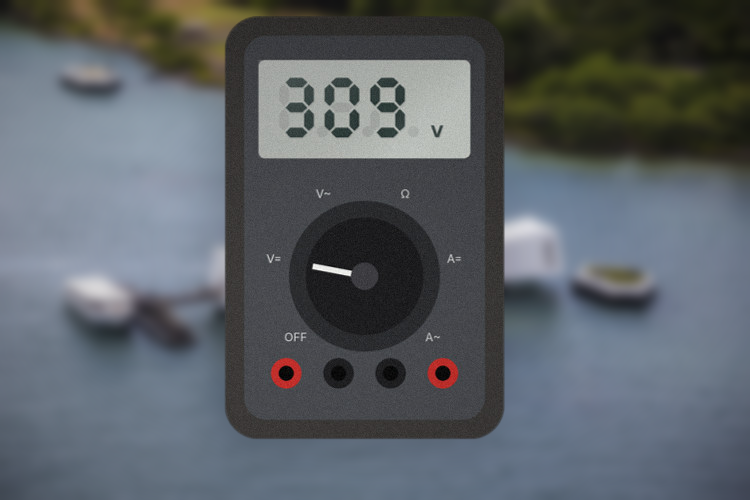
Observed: 309 V
